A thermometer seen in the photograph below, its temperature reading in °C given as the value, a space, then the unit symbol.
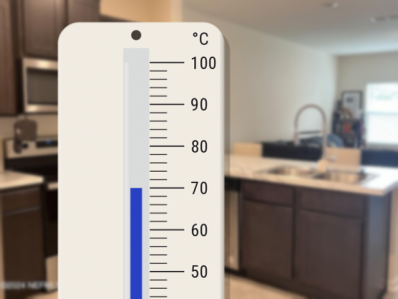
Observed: 70 °C
